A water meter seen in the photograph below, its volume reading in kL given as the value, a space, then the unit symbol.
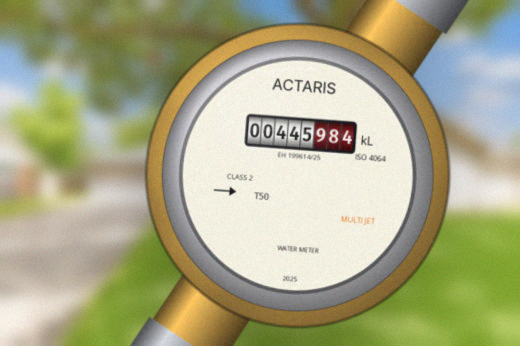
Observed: 445.984 kL
